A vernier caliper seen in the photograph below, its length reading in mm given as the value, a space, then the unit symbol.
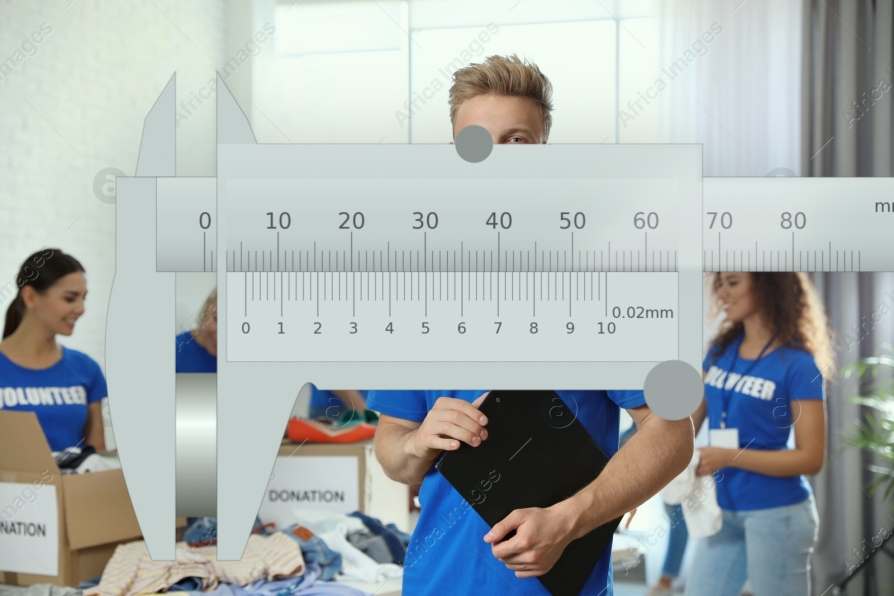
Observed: 5.6 mm
